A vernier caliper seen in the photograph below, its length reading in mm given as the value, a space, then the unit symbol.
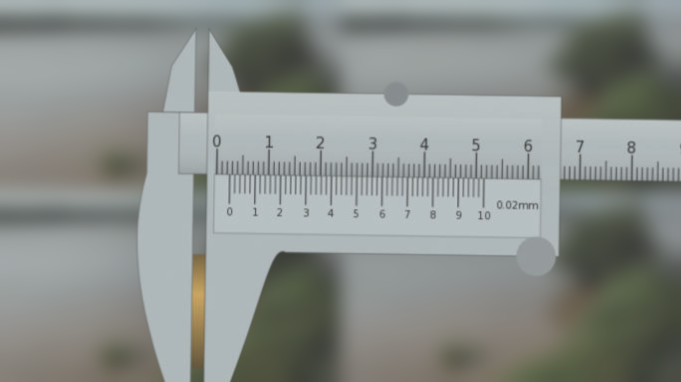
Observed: 2.5 mm
